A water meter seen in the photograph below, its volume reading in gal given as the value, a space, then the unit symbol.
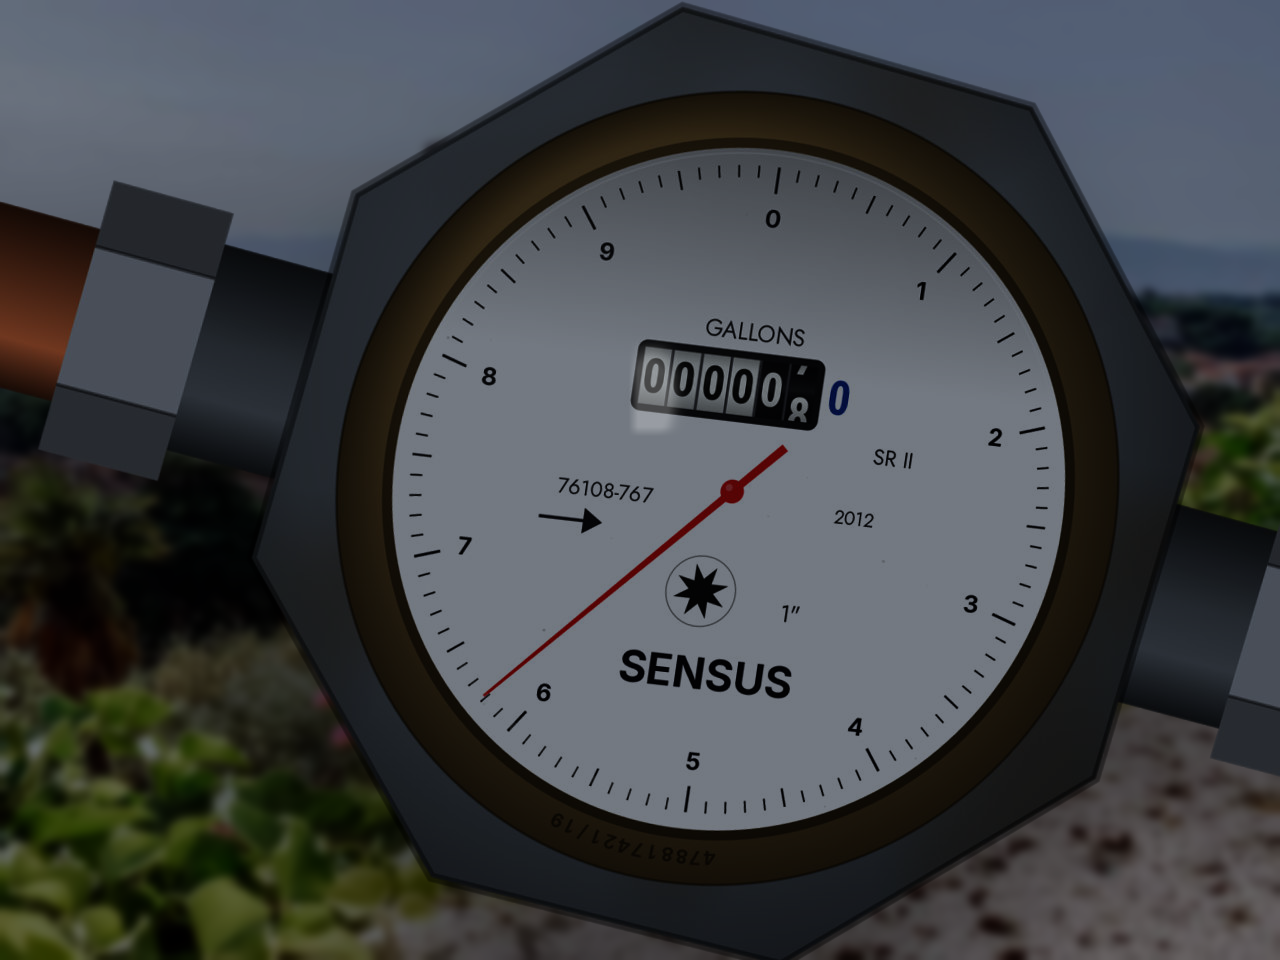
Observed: 76.2 gal
